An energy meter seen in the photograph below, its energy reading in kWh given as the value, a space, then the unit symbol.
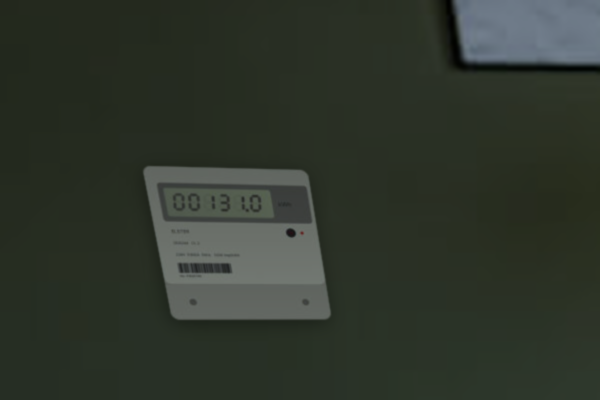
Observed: 131.0 kWh
